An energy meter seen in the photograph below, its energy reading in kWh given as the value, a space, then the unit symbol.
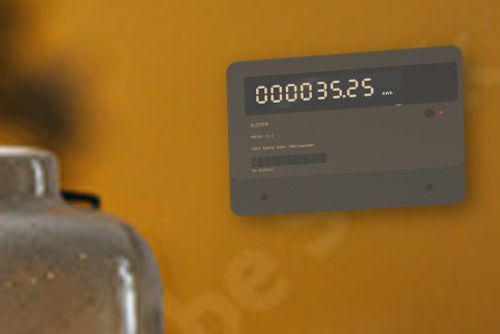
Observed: 35.25 kWh
